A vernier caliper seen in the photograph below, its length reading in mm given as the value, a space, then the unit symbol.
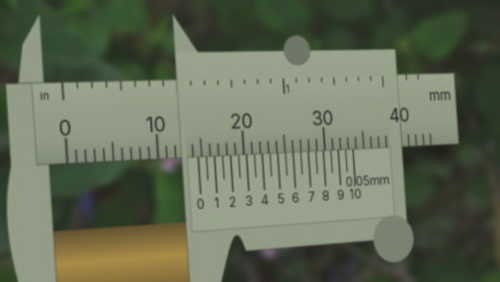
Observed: 14.6 mm
